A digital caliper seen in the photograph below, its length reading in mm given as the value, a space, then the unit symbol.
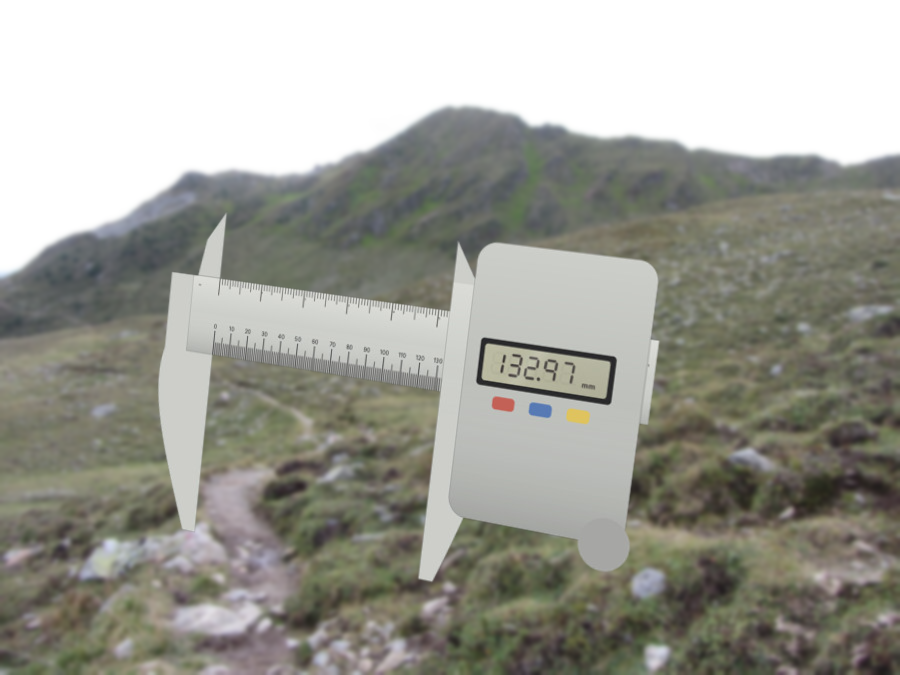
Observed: 132.97 mm
